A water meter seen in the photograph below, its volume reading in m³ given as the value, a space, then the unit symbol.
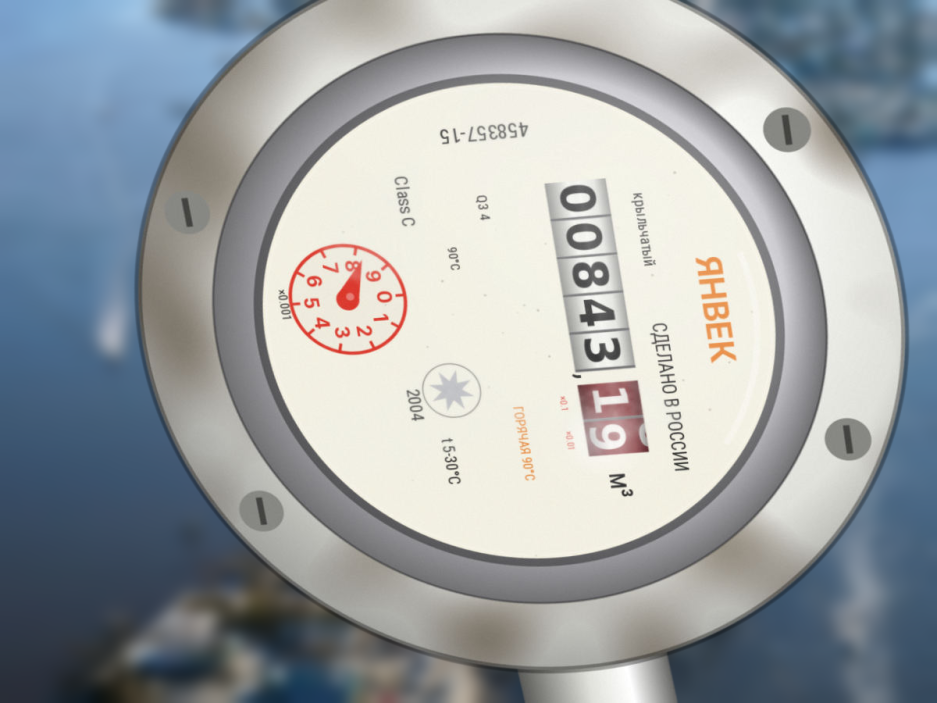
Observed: 843.188 m³
